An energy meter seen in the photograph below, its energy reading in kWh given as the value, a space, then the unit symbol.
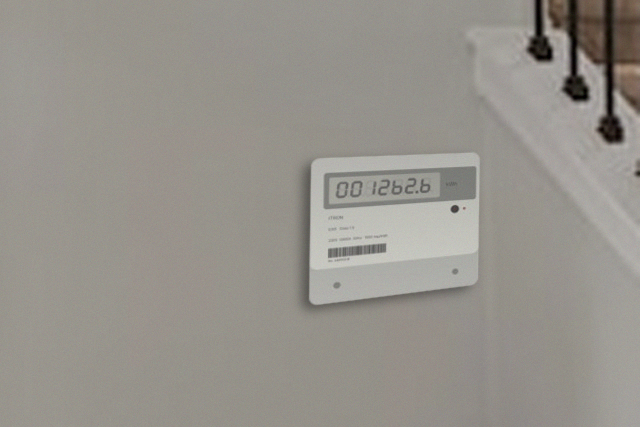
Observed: 1262.6 kWh
